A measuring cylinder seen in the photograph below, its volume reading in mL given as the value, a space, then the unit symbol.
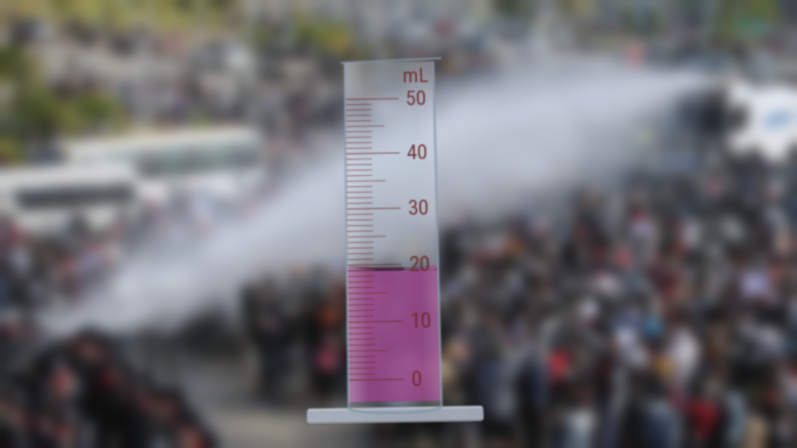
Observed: 19 mL
